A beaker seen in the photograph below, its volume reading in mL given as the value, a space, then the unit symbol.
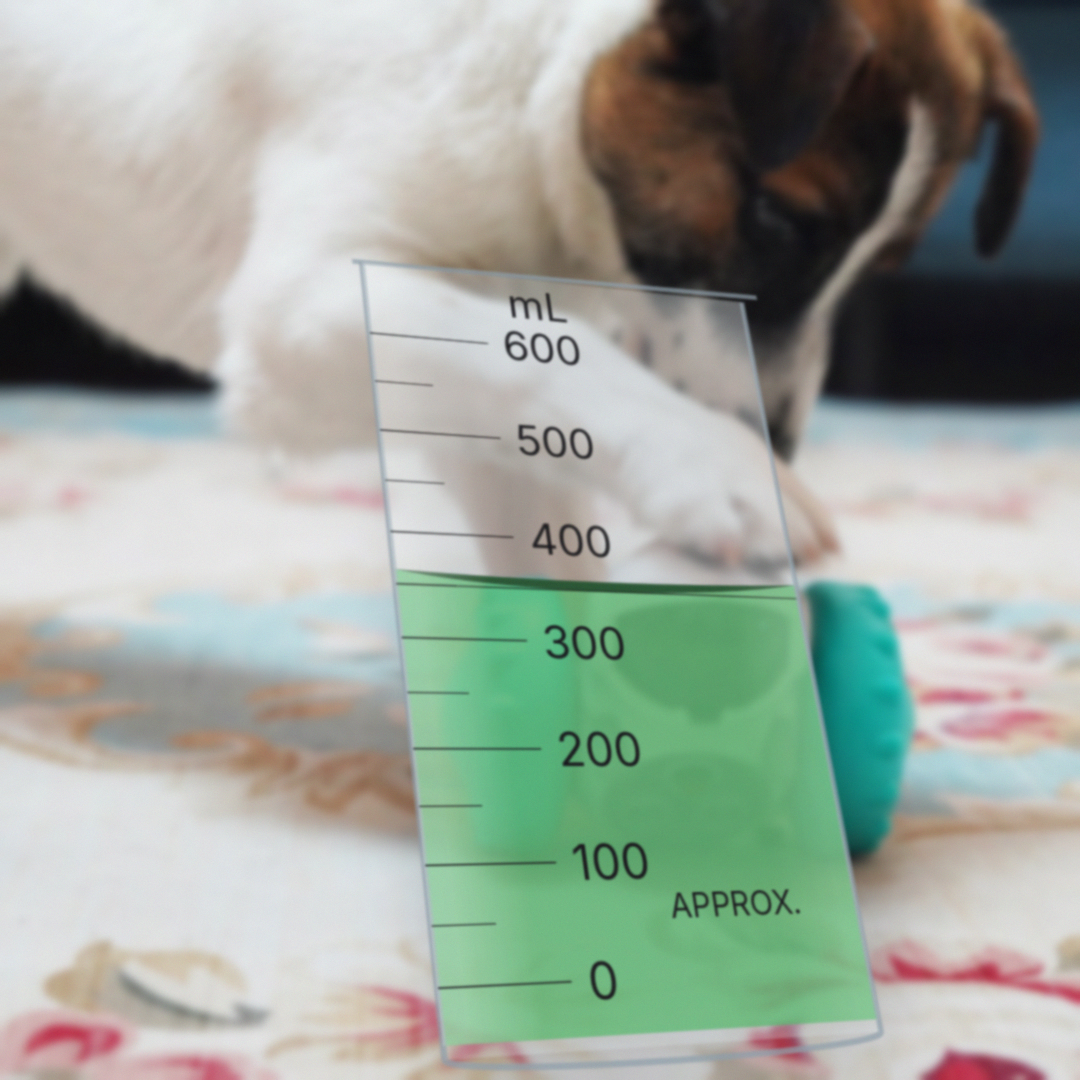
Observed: 350 mL
